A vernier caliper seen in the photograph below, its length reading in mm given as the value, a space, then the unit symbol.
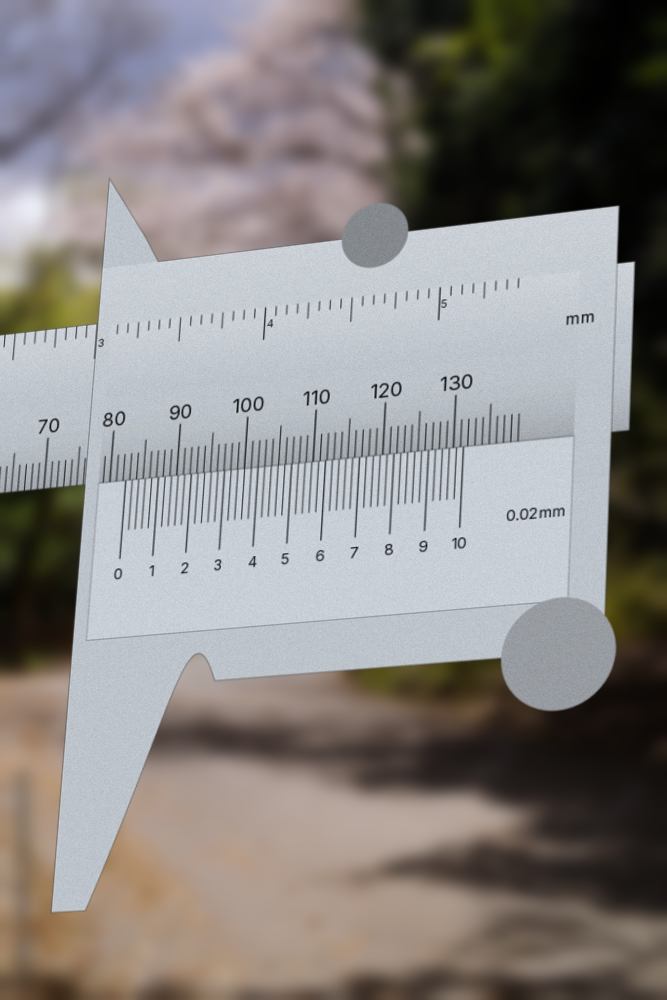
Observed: 82.4 mm
